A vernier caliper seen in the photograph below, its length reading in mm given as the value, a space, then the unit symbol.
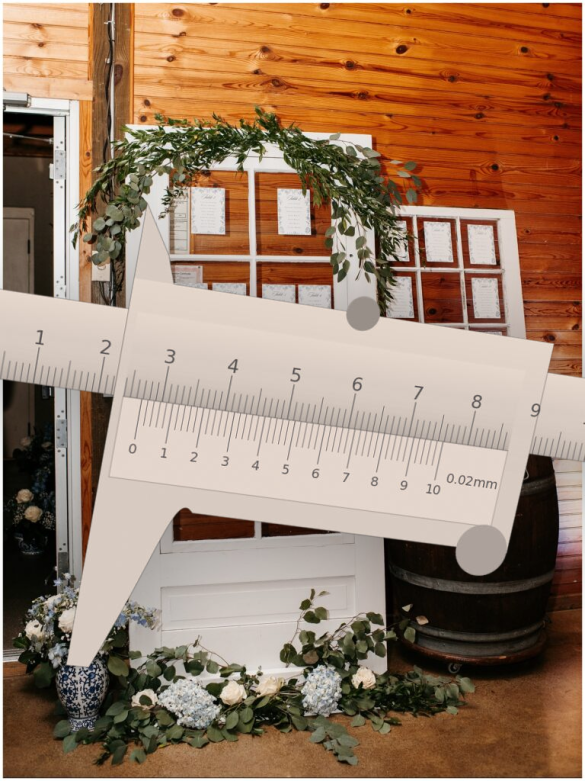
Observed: 26.8 mm
